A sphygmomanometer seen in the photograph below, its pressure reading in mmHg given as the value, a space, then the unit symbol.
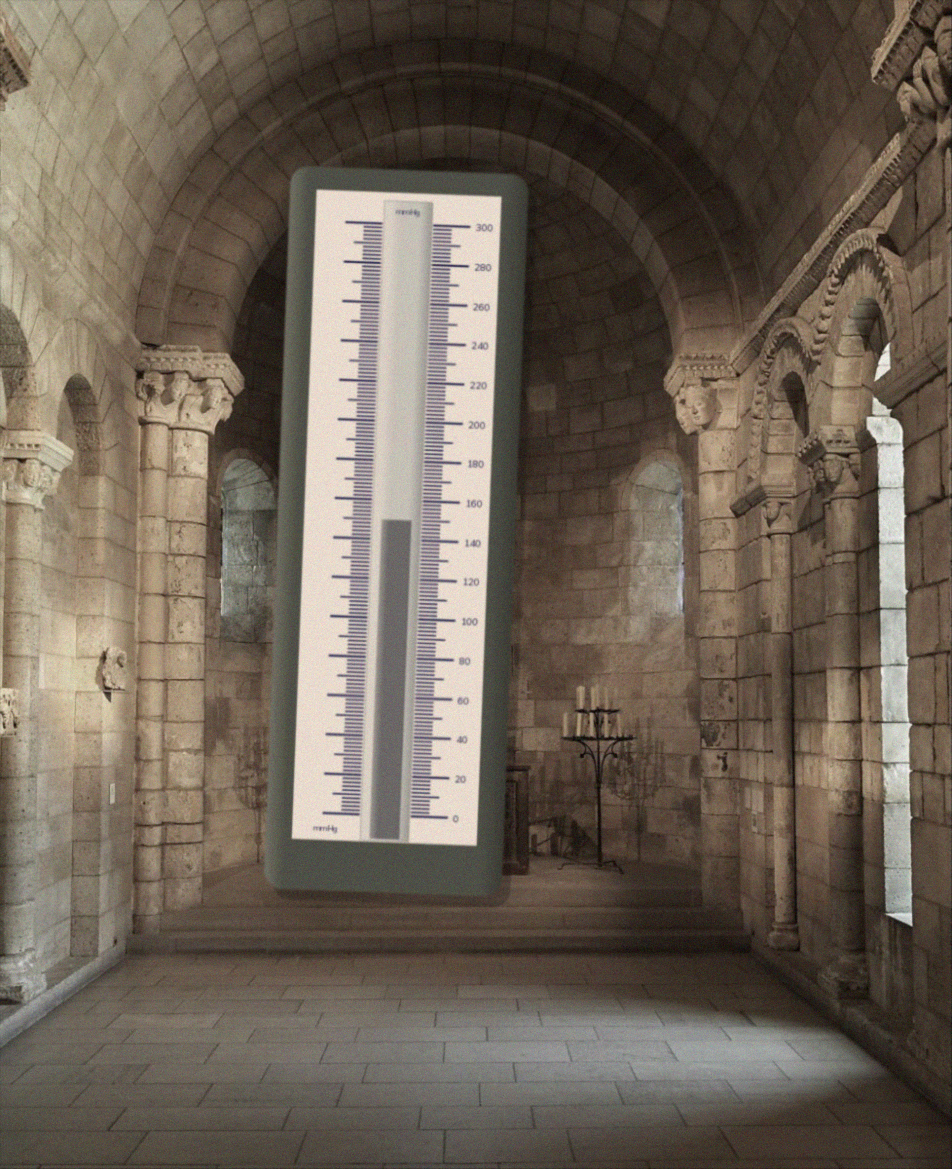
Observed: 150 mmHg
